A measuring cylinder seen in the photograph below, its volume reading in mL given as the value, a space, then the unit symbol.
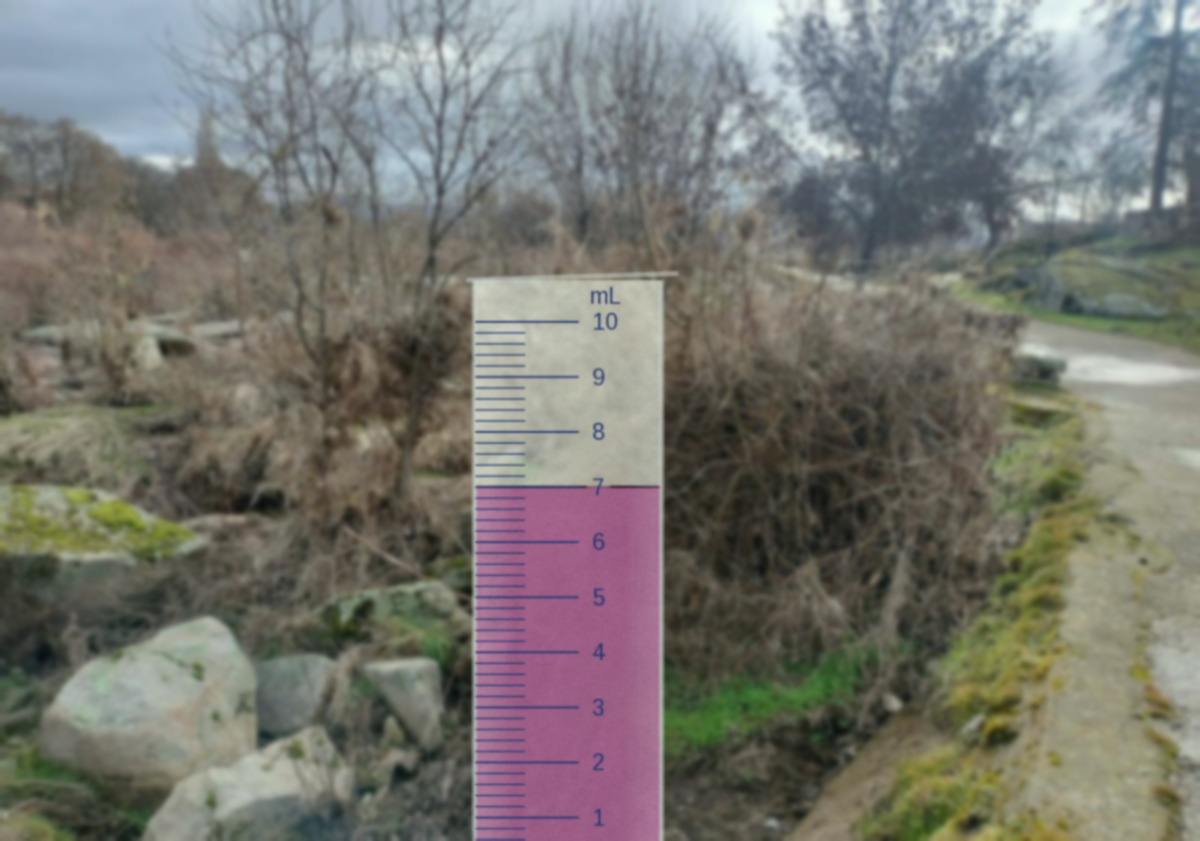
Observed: 7 mL
